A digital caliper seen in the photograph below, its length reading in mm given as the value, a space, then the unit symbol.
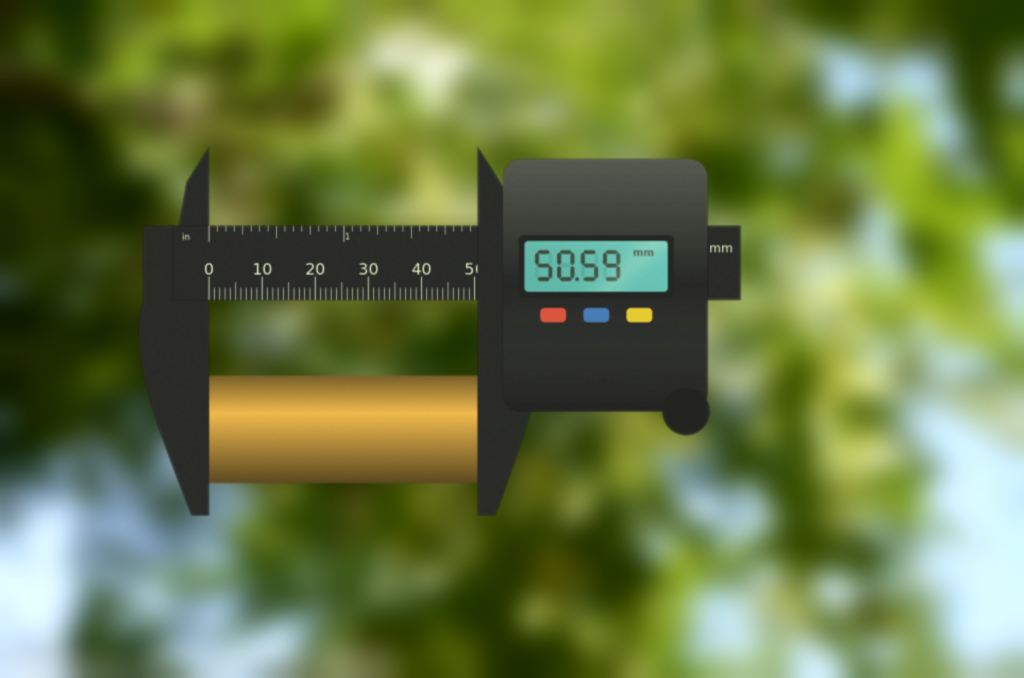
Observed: 50.59 mm
